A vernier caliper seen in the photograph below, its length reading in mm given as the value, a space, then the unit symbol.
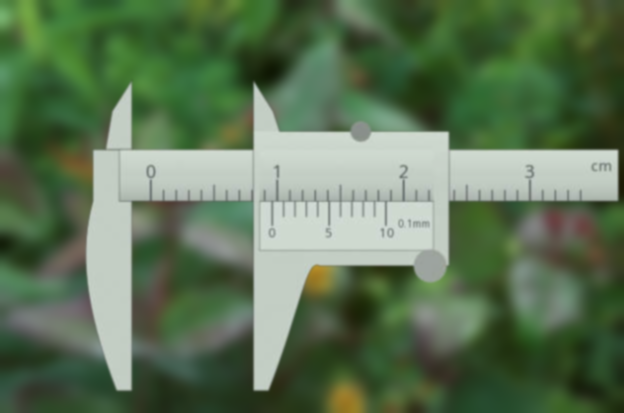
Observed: 9.6 mm
